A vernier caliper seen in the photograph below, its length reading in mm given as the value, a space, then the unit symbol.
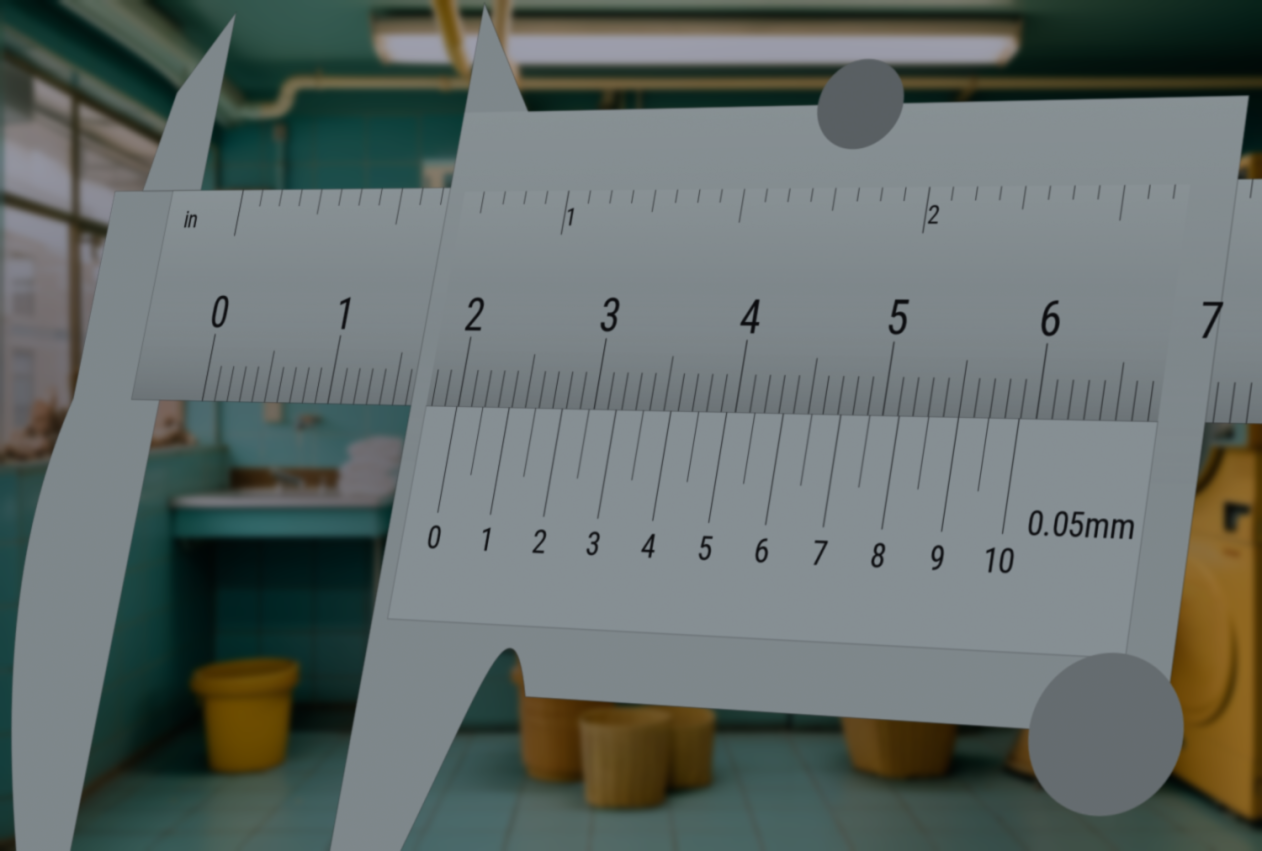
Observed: 19.9 mm
